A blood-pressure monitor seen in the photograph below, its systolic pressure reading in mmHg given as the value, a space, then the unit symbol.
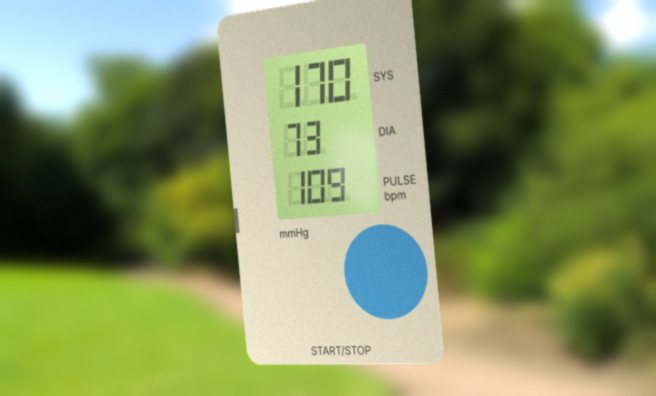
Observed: 170 mmHg
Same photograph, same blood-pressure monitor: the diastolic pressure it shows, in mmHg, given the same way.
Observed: 73 mmHg
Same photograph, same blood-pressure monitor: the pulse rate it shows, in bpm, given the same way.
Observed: 109 bpm
